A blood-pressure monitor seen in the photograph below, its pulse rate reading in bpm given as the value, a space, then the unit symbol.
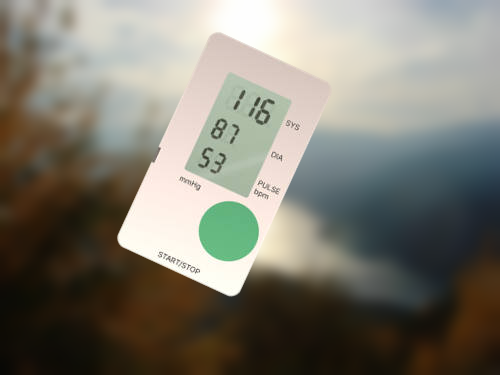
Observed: 53 bpm
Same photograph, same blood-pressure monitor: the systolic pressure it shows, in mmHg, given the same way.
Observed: 116 mmHg
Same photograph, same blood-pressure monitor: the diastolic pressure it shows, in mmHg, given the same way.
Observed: 87 mmHg
